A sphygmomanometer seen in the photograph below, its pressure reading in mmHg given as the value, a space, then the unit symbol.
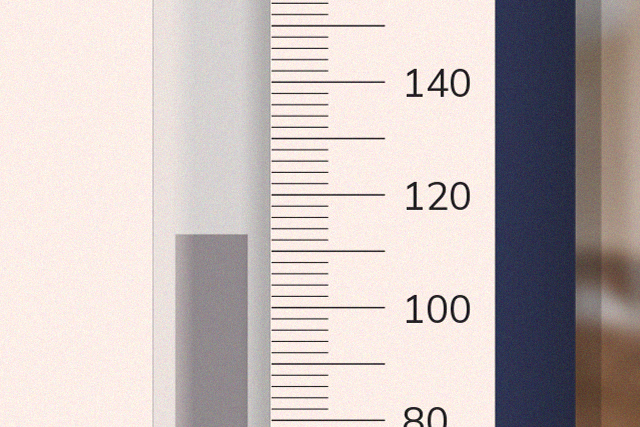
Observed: 113 mmHg
